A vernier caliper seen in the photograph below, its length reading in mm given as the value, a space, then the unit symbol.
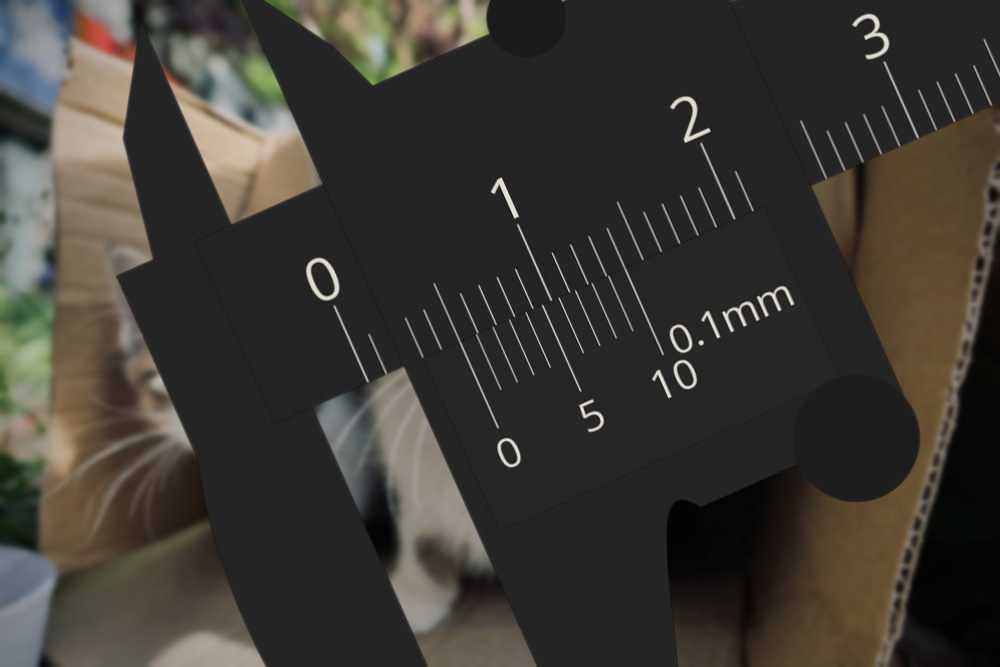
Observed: 5.0 mm
